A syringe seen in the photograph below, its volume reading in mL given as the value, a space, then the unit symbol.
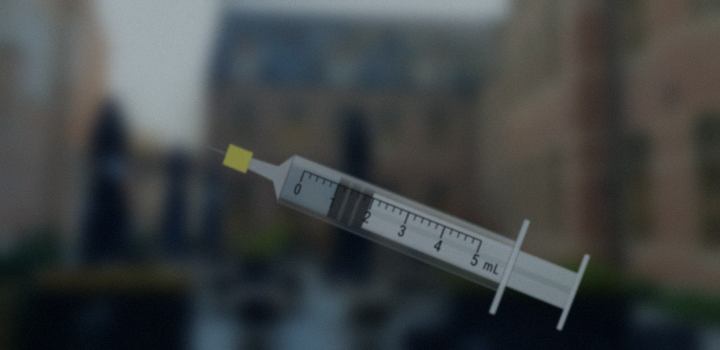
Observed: 1 mL
